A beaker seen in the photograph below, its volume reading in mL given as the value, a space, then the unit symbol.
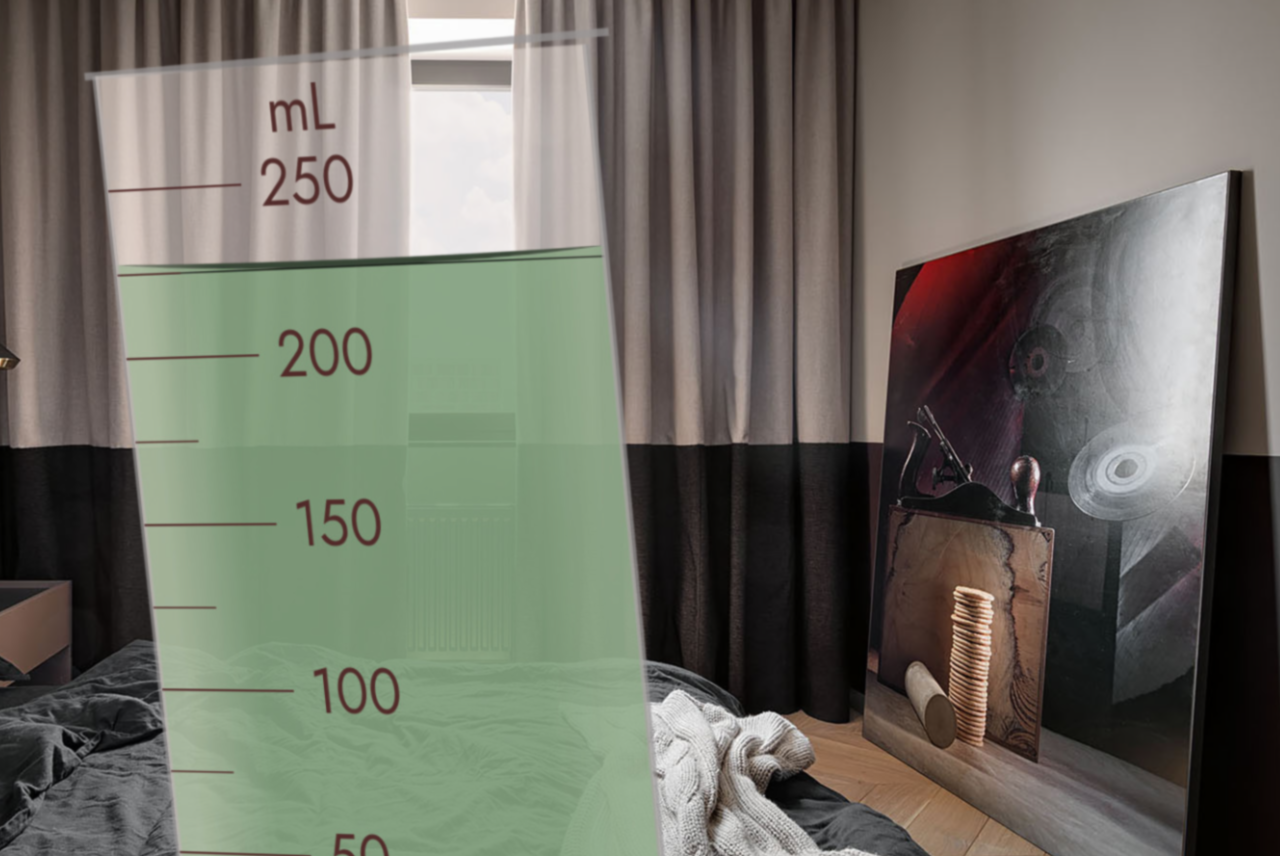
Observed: 225 mL
